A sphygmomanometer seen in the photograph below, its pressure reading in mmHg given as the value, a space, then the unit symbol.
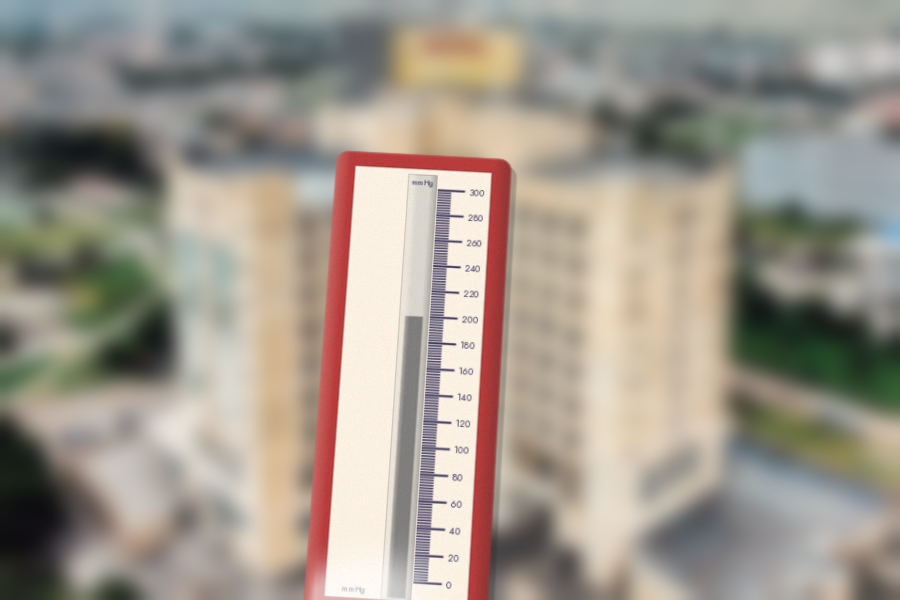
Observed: 200 mmHg
